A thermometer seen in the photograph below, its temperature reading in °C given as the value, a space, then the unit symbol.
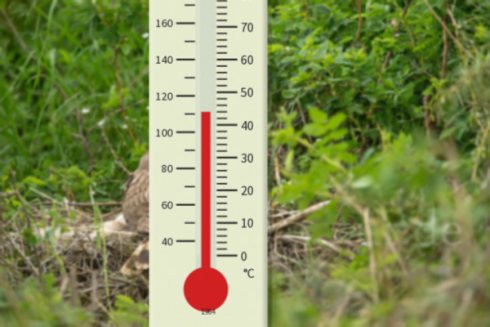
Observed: 44 °C
